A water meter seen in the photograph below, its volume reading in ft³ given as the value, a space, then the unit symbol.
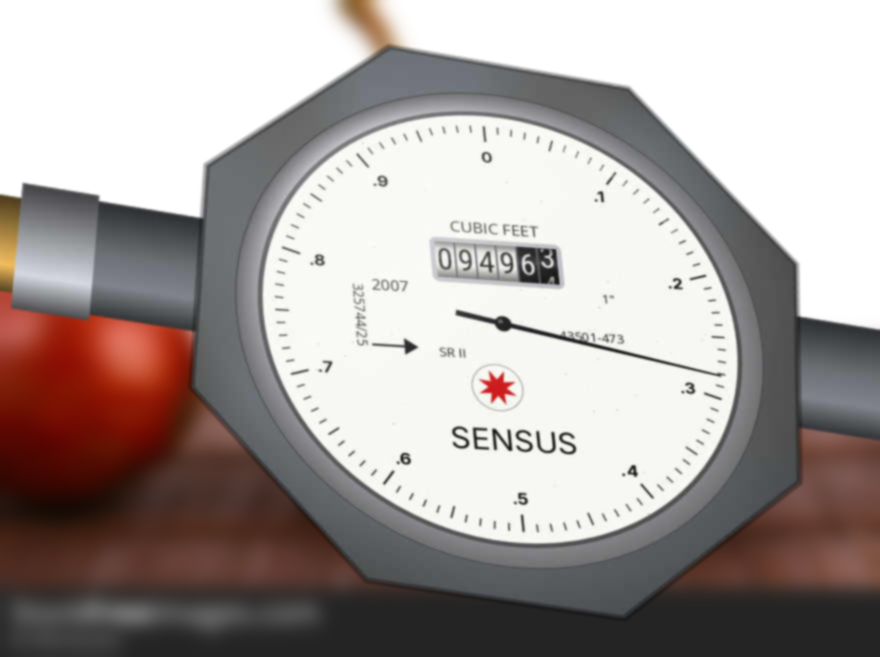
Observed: 94963.28 ft³
